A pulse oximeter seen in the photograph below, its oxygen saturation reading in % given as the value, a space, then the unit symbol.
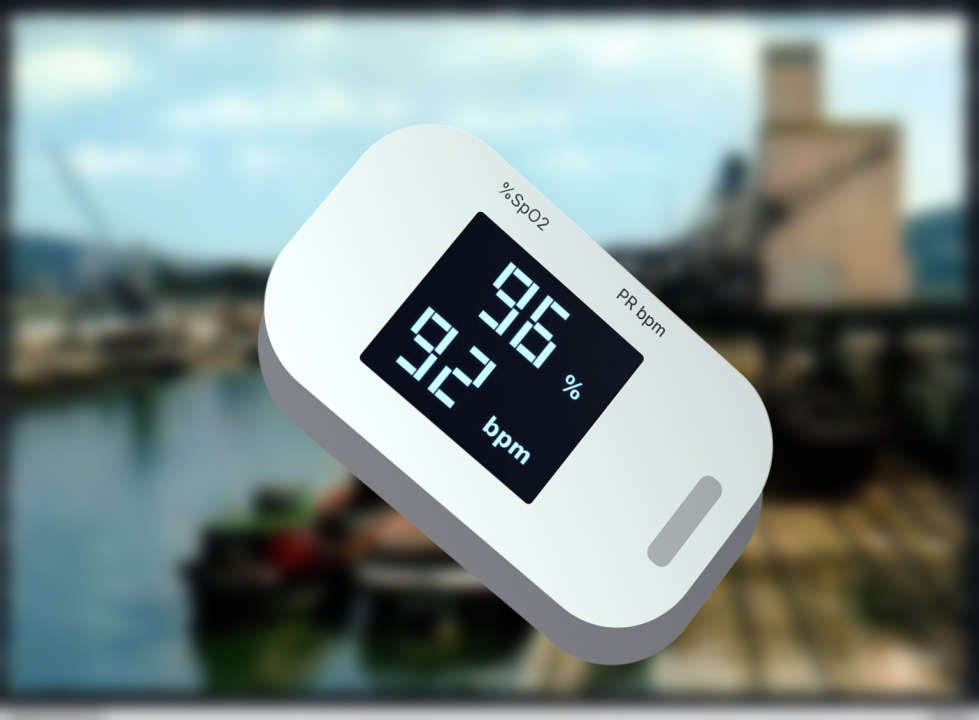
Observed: 96 %
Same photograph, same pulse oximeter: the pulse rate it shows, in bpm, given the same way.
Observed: 92 bpm
